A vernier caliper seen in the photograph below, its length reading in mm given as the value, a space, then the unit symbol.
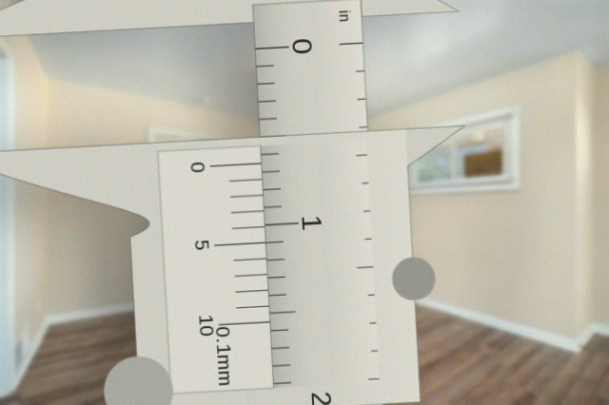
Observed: 6.5 mm
